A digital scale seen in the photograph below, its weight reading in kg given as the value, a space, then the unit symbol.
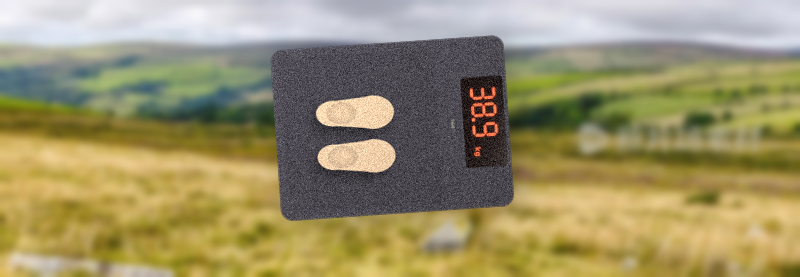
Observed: 38.9 kg
